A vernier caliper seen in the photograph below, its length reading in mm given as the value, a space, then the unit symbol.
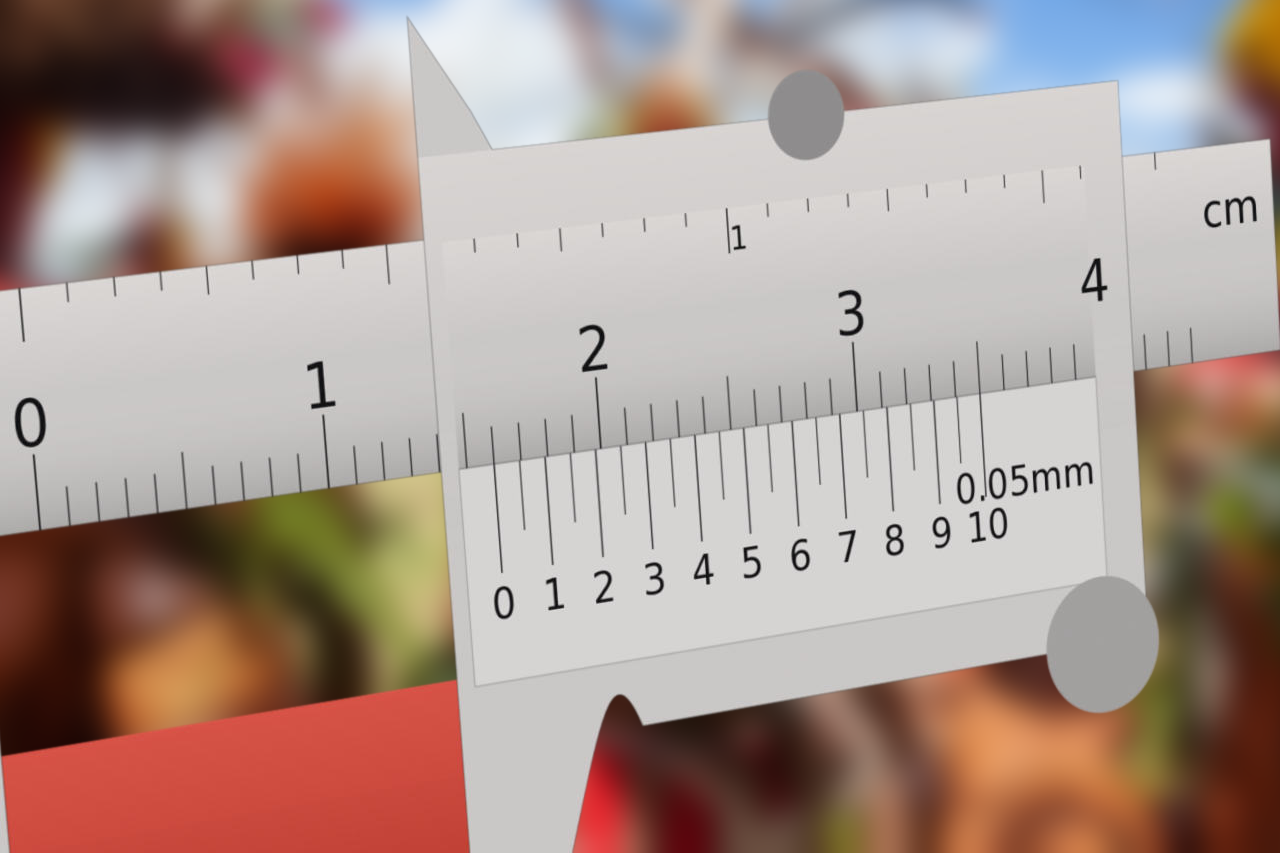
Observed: 16.0 mm
